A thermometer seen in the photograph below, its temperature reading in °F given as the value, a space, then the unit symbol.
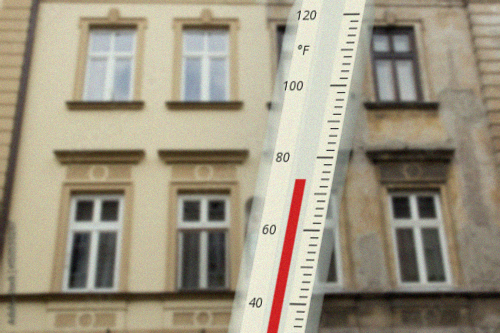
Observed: 74 °F
